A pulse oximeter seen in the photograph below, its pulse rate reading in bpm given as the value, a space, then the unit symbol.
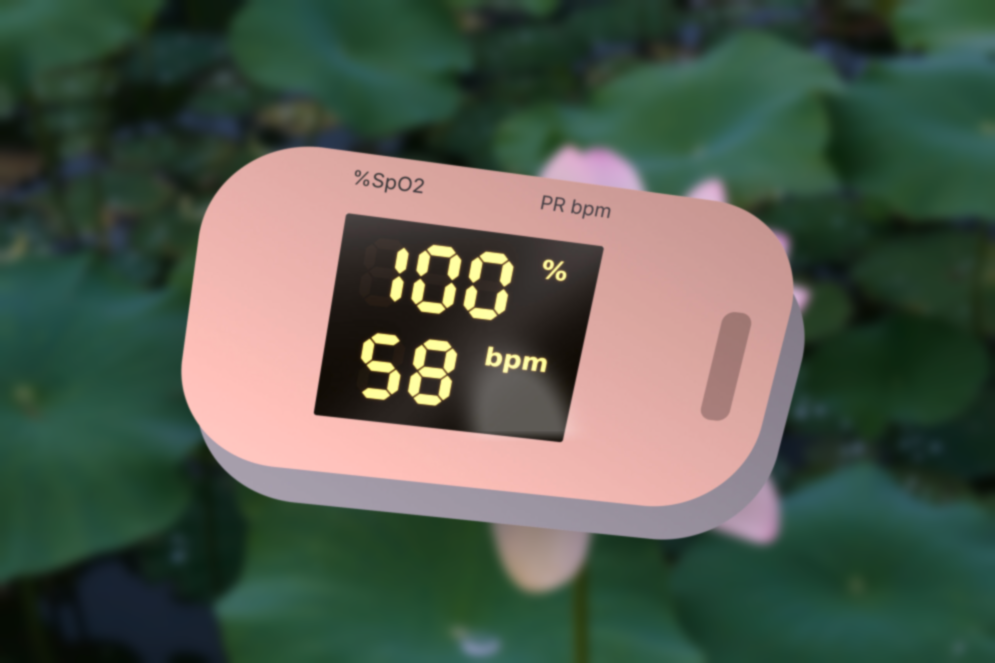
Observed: 58 bpm
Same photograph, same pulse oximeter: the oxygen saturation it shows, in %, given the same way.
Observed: 100 %
